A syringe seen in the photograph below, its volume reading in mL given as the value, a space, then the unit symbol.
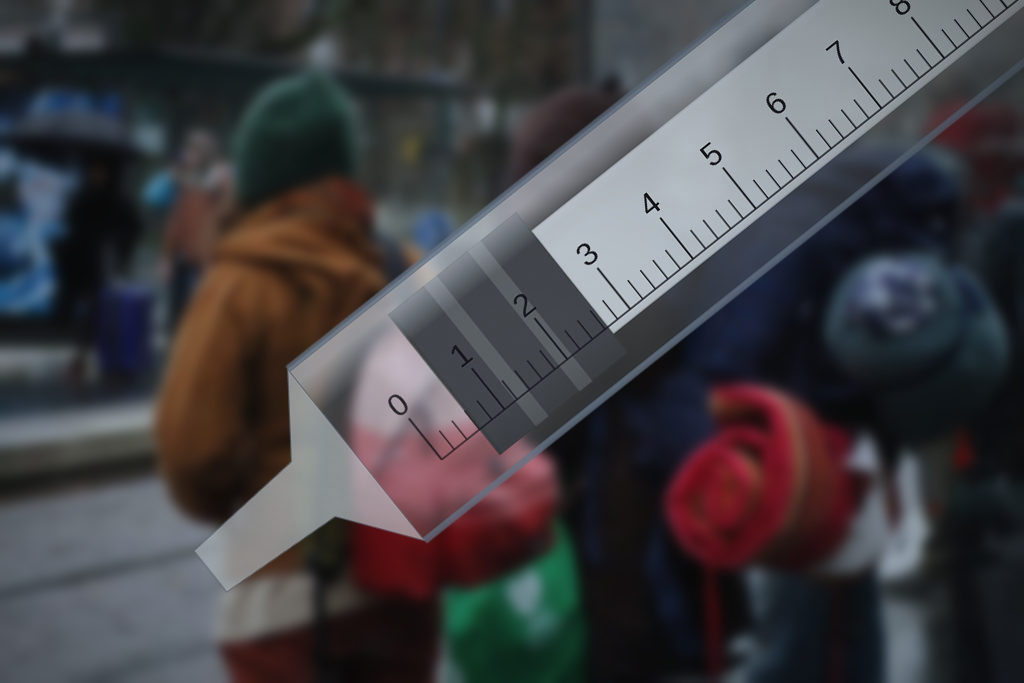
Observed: 0.6 mL
